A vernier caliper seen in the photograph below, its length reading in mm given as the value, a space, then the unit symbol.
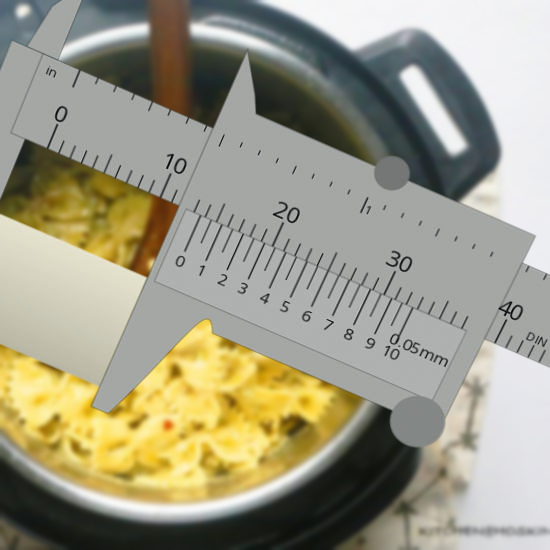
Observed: 13.6 mm
